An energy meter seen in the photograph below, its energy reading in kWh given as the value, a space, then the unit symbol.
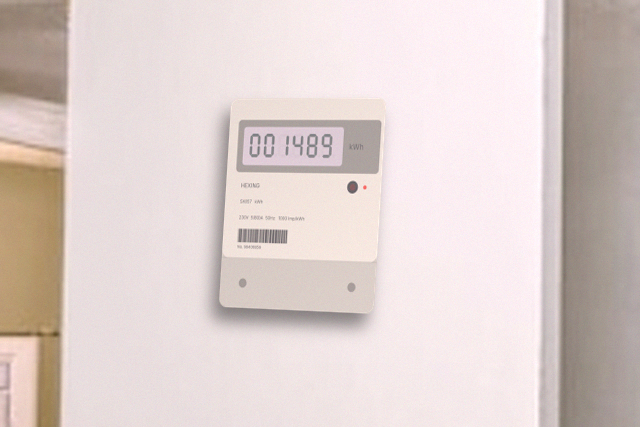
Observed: 1489 kWh
